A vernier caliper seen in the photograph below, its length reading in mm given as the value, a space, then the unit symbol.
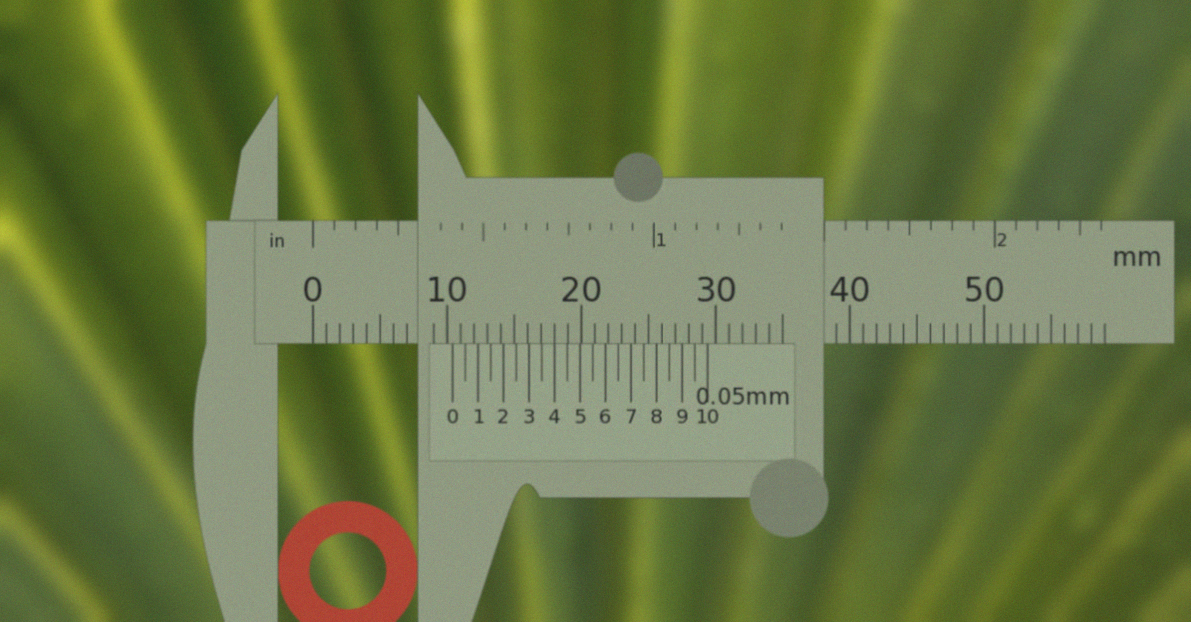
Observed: 10.4 mm
